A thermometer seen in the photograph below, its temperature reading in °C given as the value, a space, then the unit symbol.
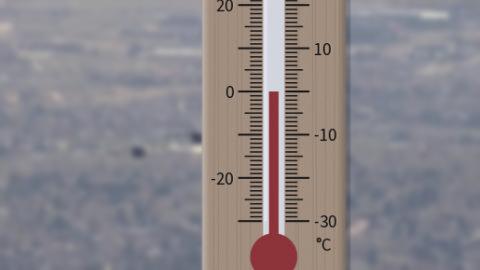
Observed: 0 °C
